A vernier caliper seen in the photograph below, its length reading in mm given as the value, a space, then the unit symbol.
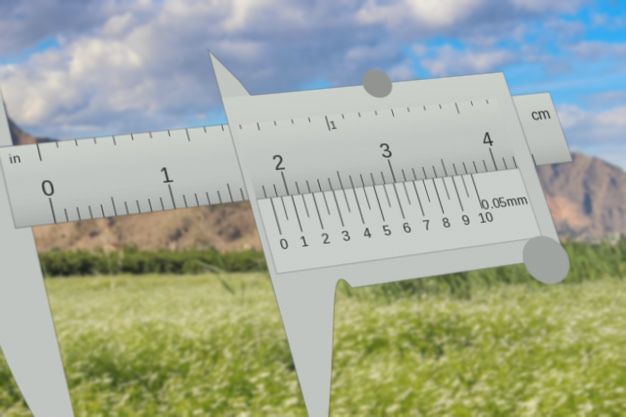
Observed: 18.4 mm
